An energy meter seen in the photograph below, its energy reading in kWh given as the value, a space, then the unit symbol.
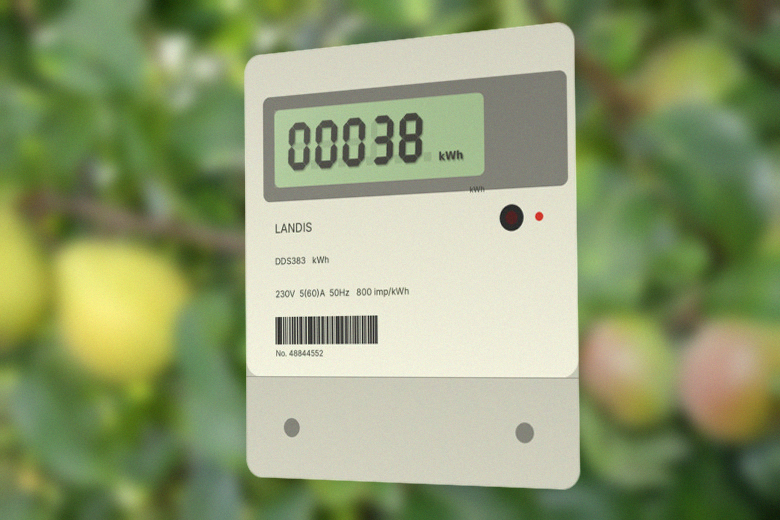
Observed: 38 kWh
